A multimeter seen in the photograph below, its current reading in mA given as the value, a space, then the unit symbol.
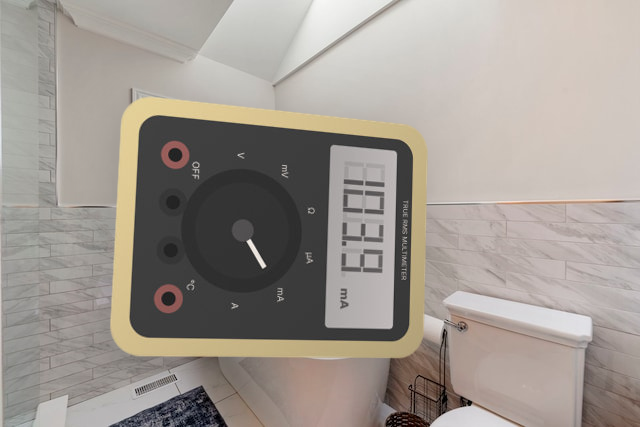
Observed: 103.9 mA
